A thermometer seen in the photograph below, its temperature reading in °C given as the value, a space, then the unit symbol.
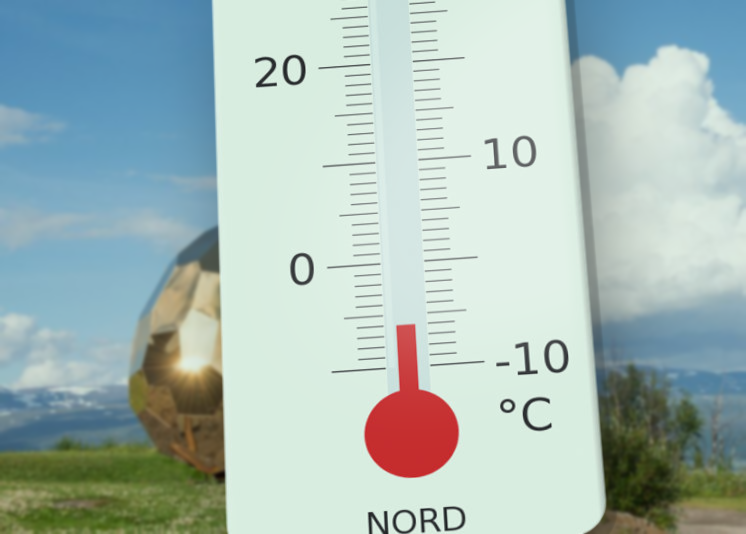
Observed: -6 °C
